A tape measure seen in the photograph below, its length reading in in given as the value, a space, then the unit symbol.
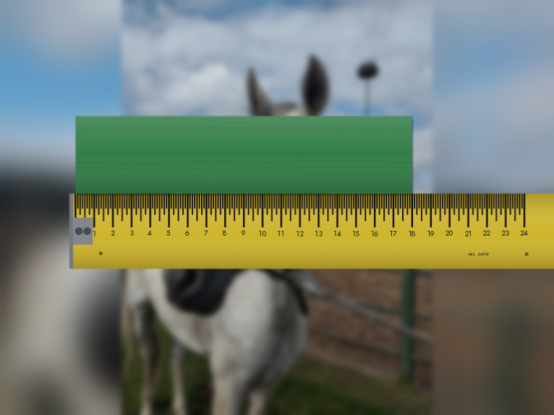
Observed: 18 in
